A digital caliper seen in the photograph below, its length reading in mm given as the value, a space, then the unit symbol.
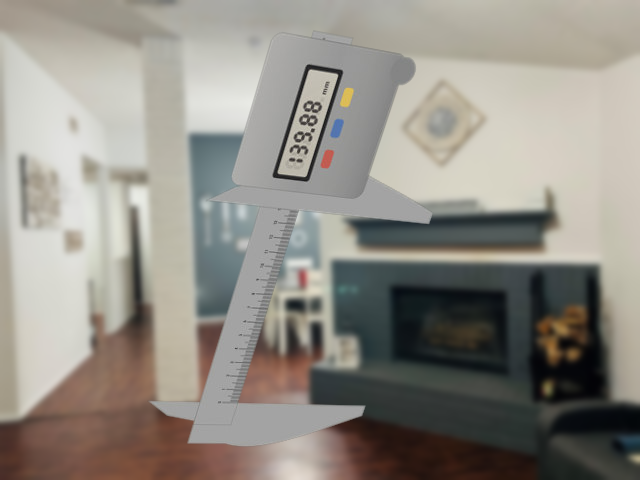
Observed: 139.88 mm
